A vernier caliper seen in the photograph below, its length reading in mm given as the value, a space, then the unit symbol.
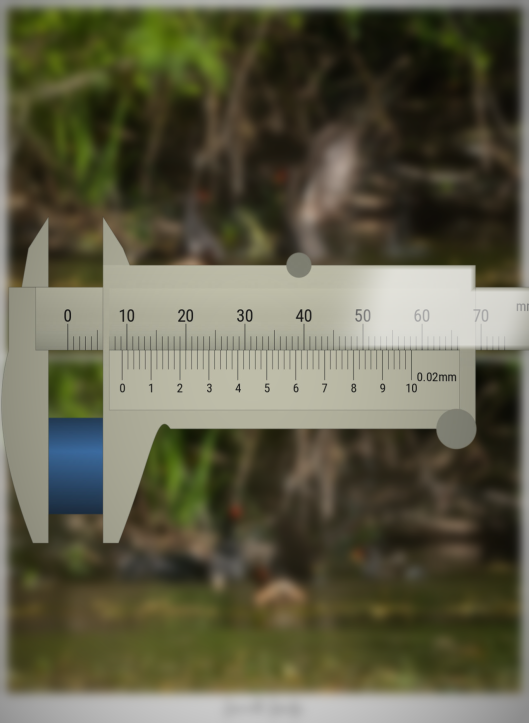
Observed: 9.2 mm
